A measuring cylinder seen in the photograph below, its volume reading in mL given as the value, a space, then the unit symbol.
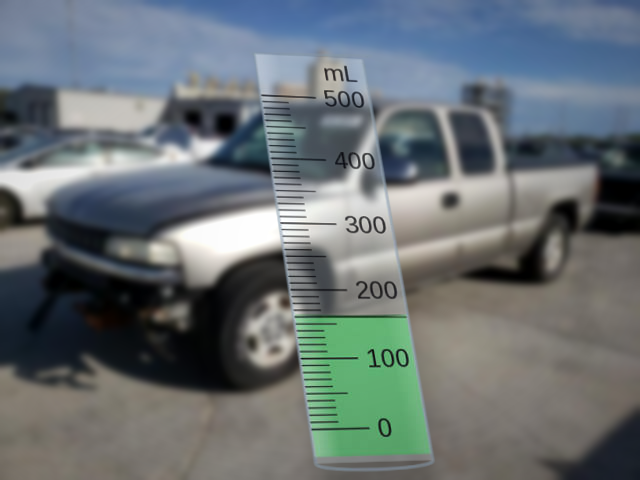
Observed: 160 mL
